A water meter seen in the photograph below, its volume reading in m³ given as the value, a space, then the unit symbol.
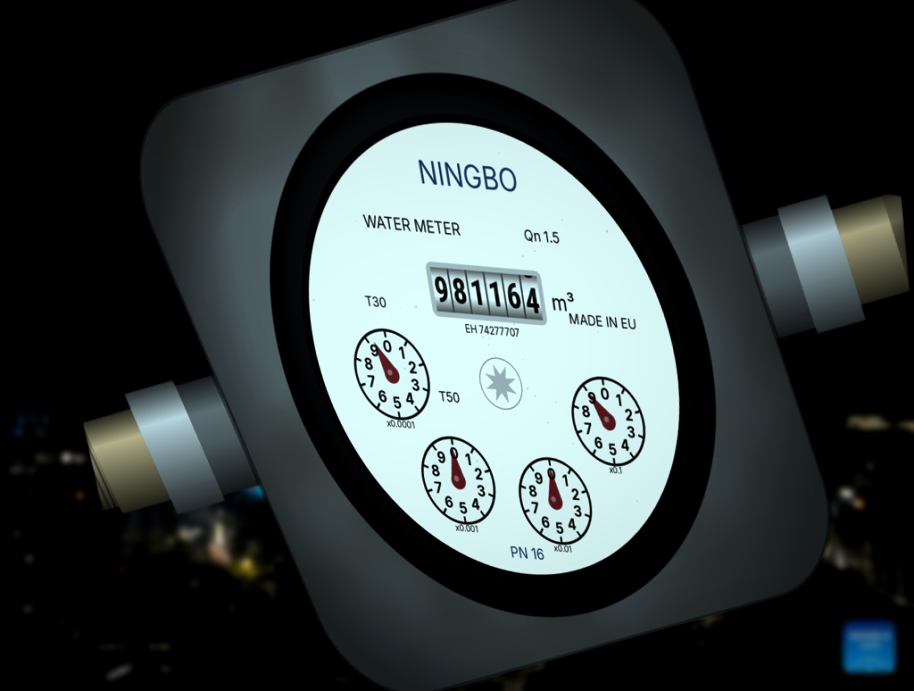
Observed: 981163.8999 m³
